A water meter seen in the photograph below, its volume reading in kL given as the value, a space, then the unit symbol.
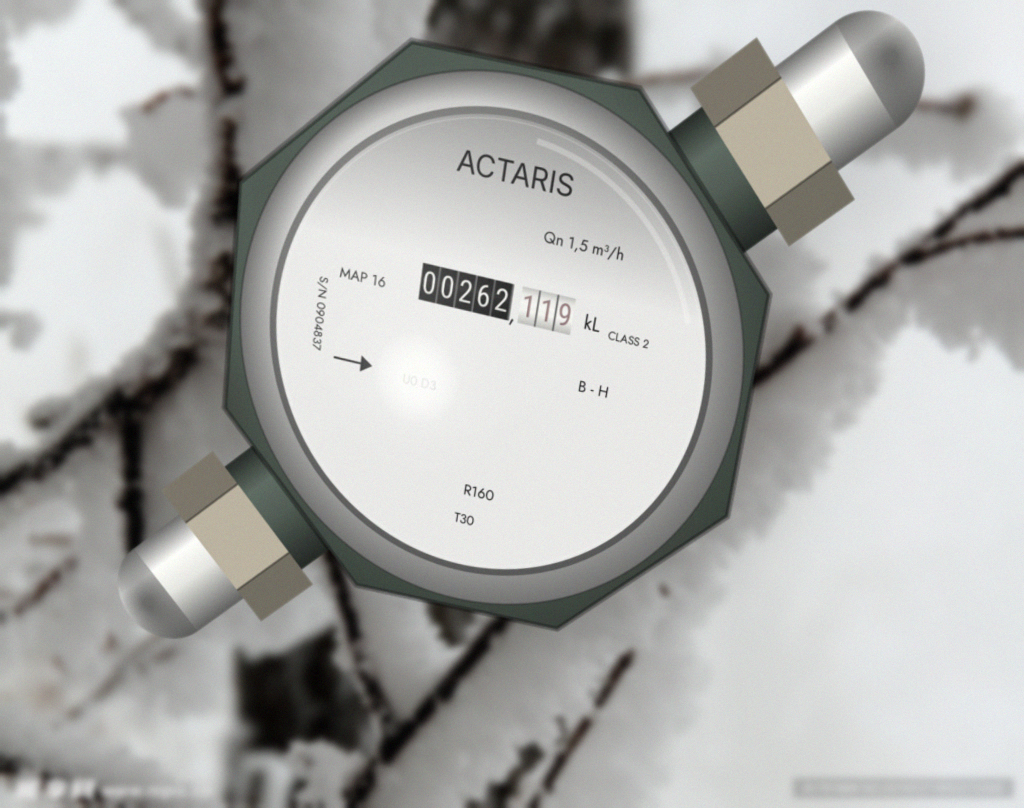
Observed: 262.119 kL
